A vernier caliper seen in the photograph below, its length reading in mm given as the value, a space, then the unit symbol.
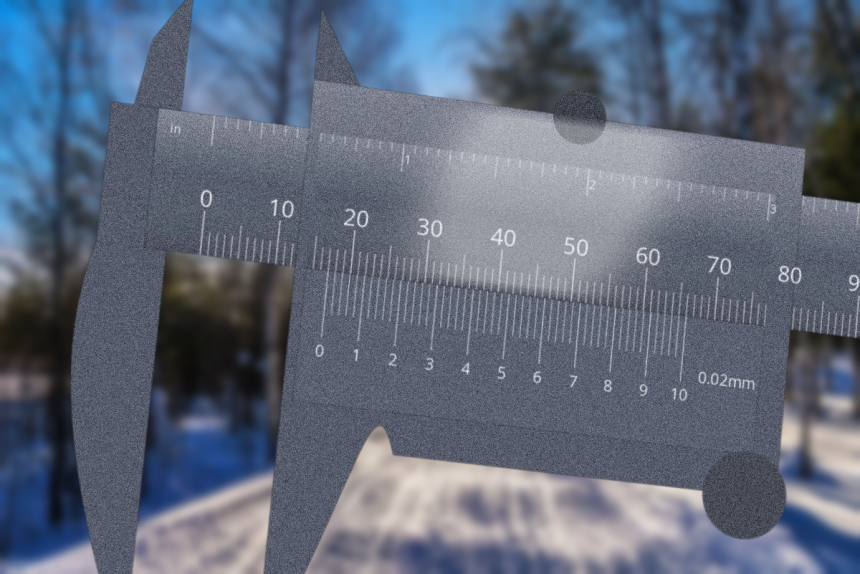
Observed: 17.0 mm
